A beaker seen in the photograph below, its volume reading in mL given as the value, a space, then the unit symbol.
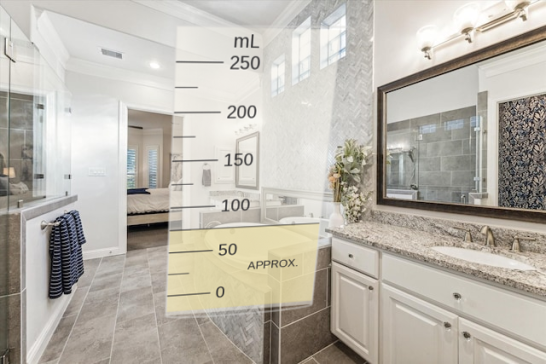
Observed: 75 mL
